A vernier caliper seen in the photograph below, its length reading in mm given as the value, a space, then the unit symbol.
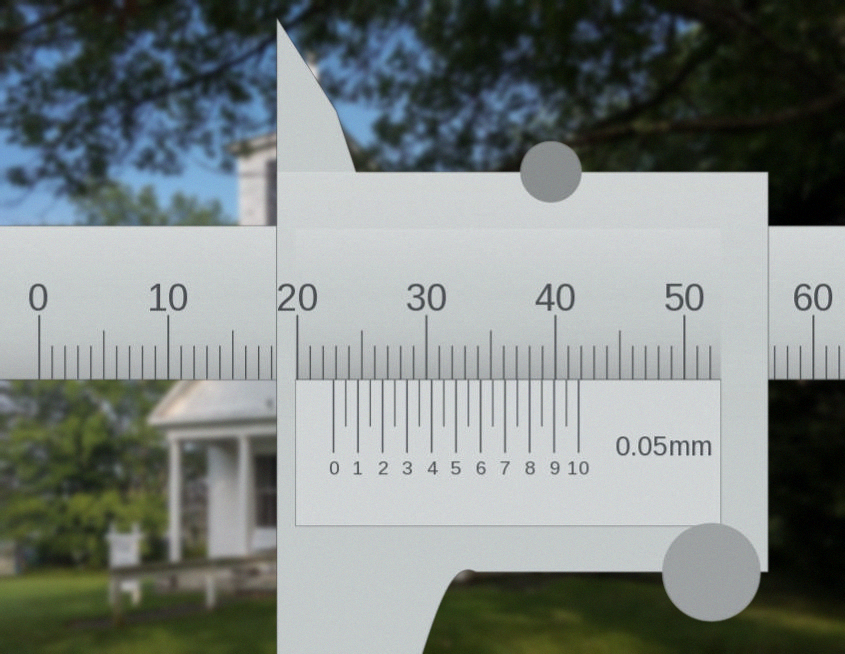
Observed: 22.8 mm
